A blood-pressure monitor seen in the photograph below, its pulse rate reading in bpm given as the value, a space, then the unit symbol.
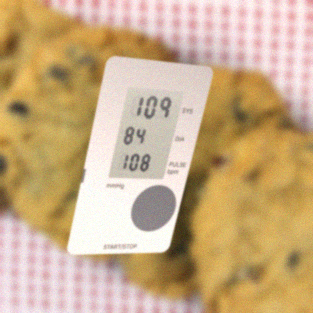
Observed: 108 bpm
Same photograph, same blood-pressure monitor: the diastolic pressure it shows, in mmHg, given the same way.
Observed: 84 mmHg
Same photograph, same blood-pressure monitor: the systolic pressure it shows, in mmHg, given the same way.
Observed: 109 mmHg
